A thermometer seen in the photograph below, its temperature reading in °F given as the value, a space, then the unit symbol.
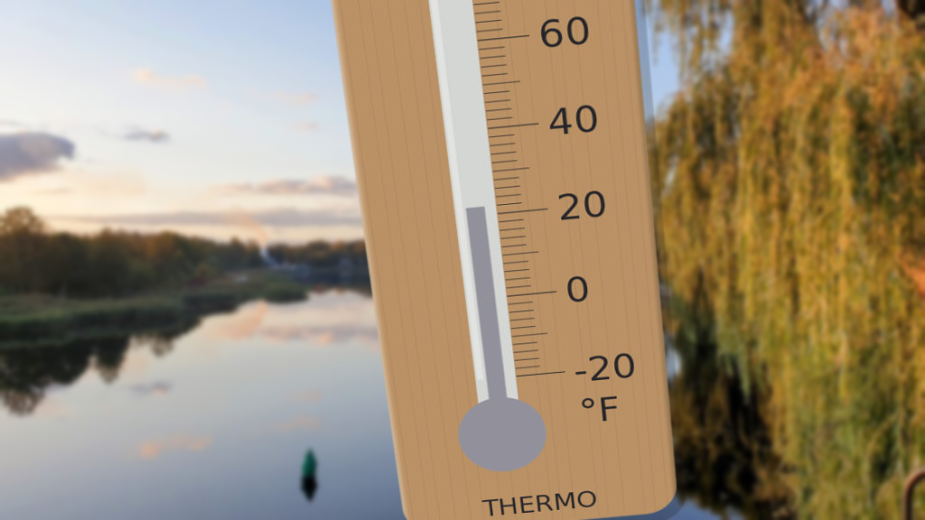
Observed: 22 °F
